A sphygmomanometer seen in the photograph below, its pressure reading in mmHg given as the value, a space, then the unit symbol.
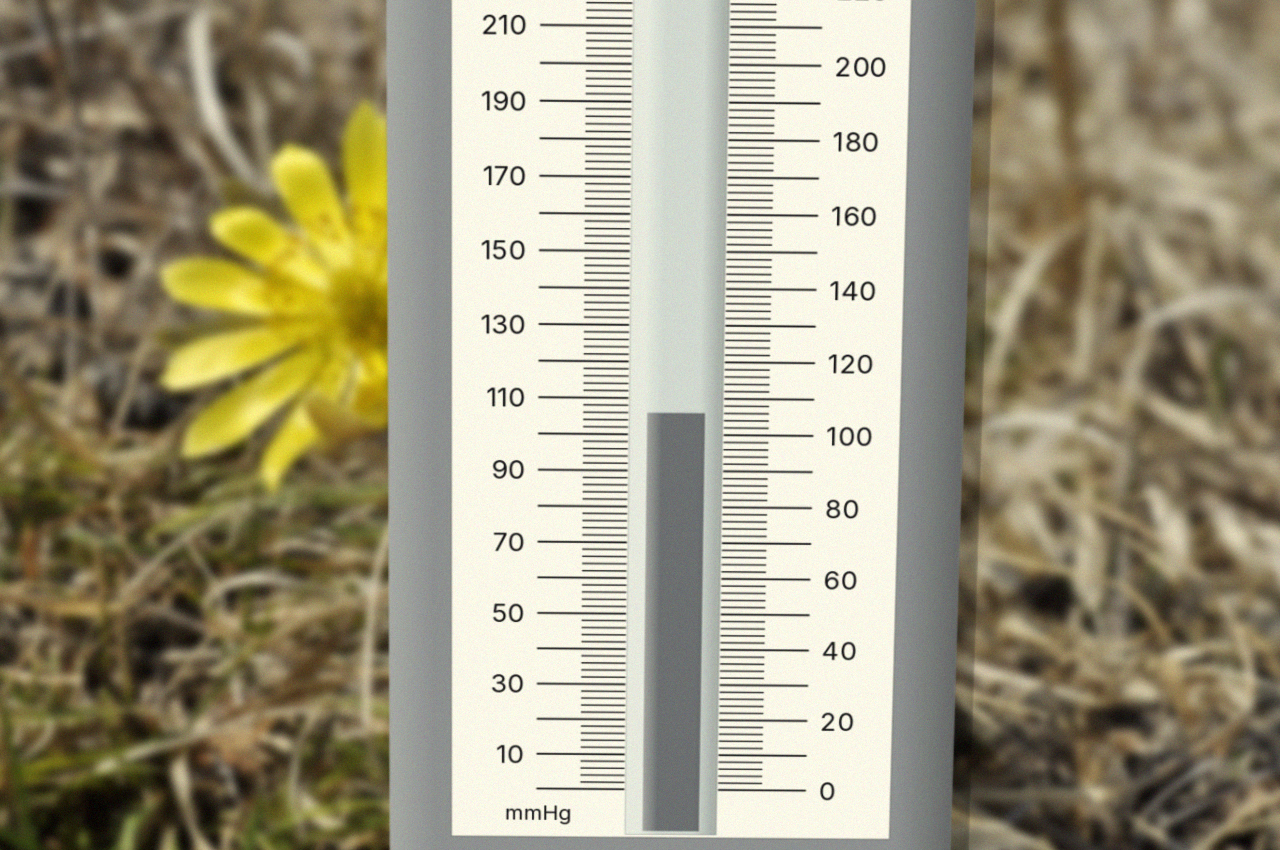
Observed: 106 mmHg
